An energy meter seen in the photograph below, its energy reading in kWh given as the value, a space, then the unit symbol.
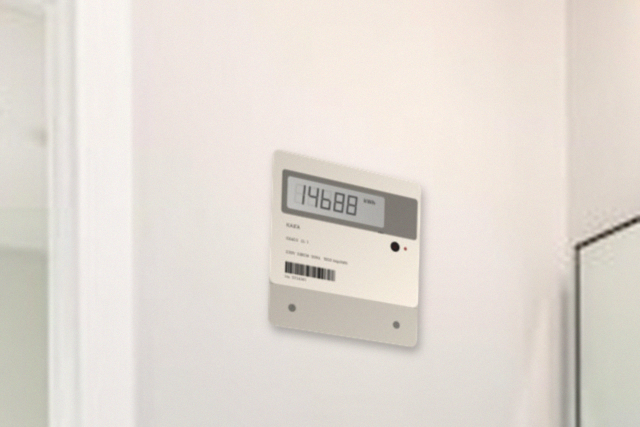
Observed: 14688 kWh
